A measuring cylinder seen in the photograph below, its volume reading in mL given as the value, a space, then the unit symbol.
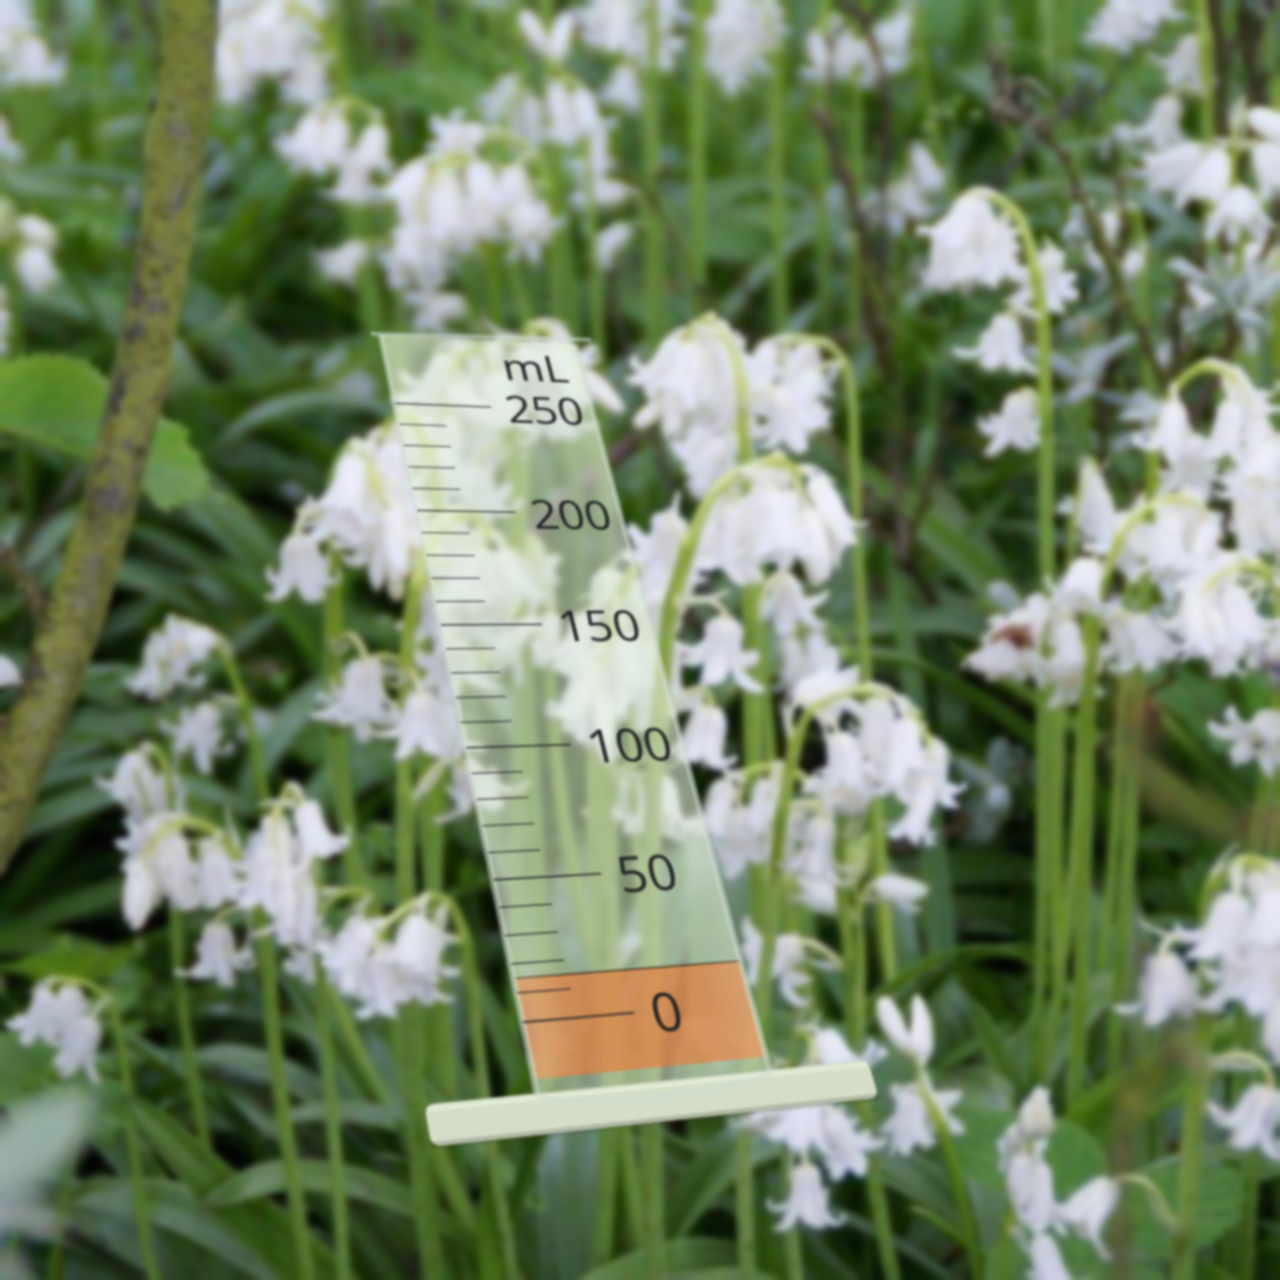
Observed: 15 mL
